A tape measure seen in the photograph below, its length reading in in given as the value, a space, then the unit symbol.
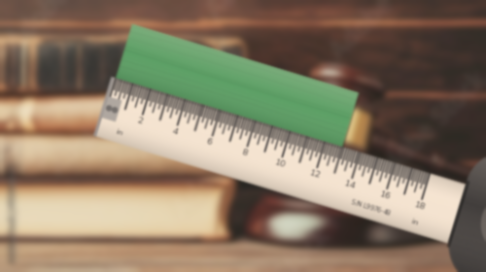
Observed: 13 in
